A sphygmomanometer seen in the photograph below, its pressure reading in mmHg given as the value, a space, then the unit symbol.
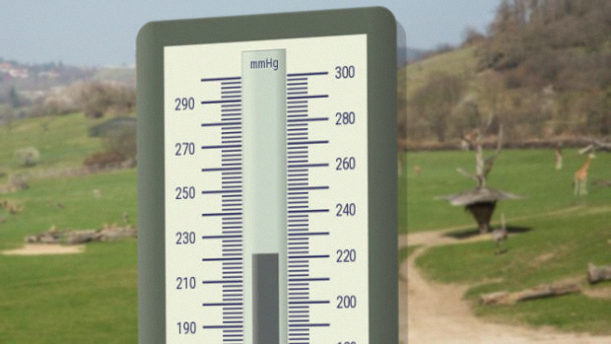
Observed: 222 mmHg
